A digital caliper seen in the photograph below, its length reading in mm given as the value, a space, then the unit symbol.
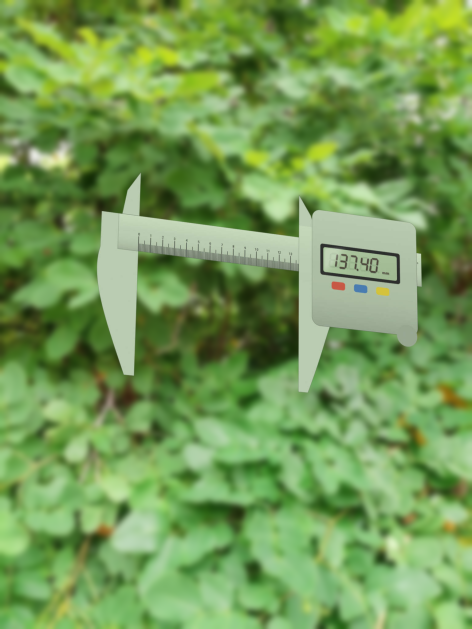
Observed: 137.40 mm
